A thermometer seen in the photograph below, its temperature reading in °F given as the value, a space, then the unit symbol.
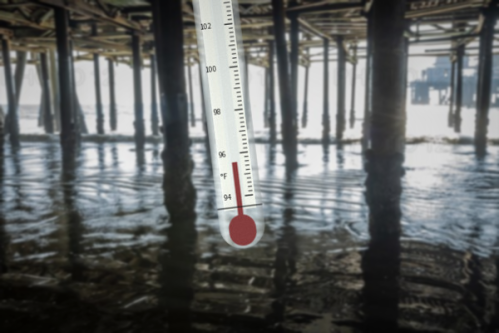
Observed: 95.6 °F
